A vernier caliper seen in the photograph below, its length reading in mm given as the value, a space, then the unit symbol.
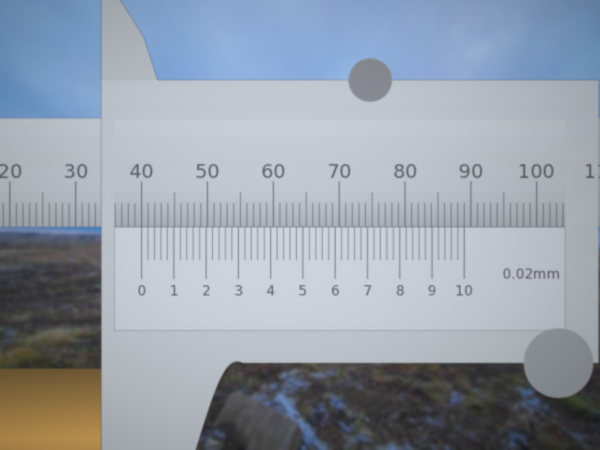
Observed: 40.0 mm
